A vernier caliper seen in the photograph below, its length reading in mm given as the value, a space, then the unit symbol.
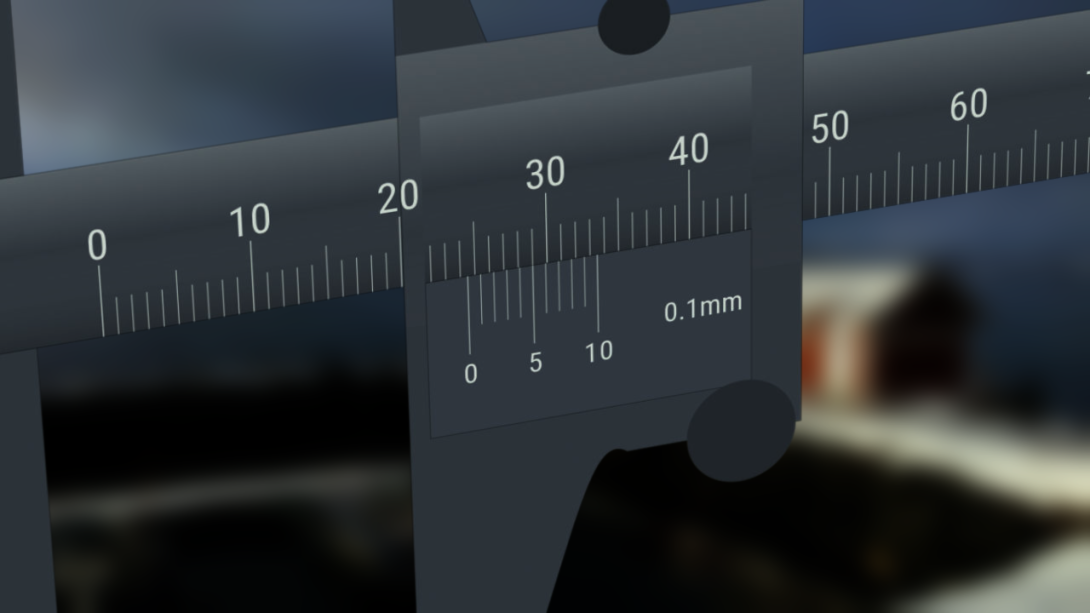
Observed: 24.5 mm
